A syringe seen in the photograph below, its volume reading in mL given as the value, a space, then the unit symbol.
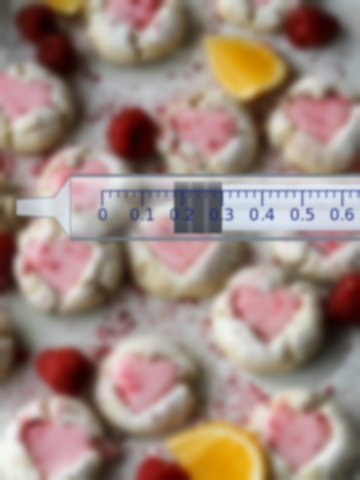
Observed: 0.18 mL
